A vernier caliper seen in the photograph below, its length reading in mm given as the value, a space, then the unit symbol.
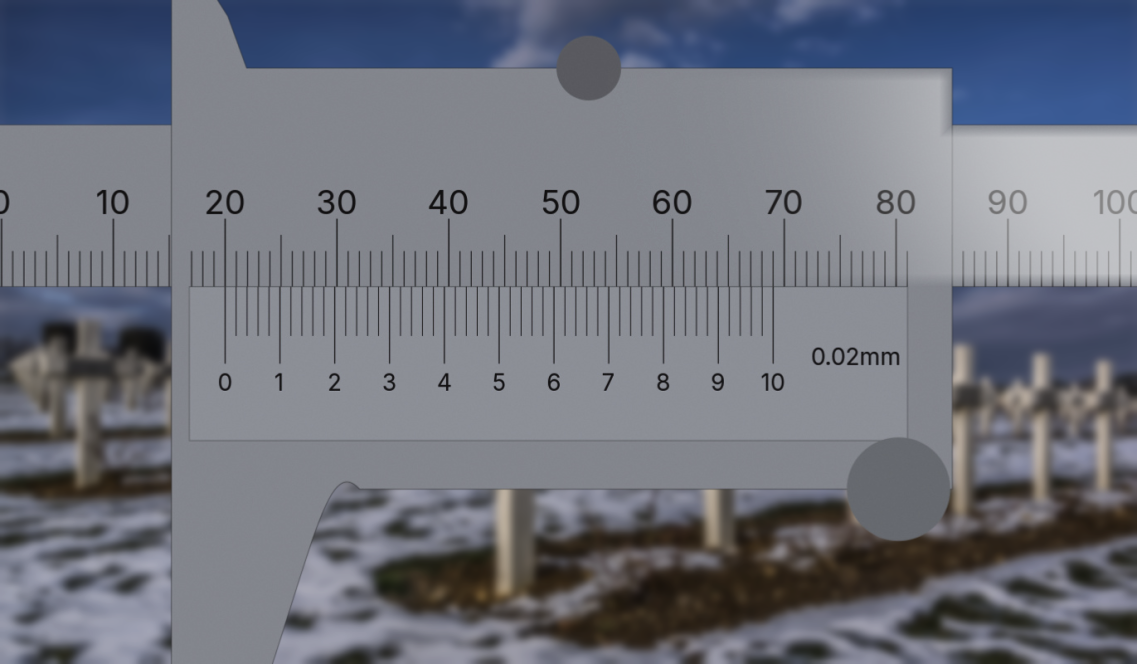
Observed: 20.0 mm
